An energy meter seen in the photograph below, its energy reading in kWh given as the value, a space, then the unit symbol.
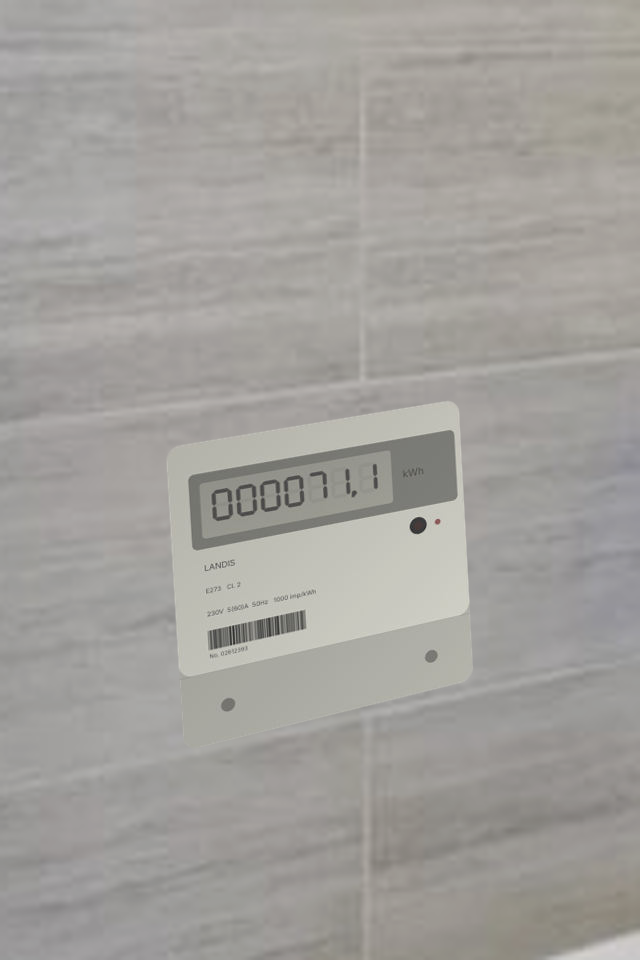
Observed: 71.1 kWh
